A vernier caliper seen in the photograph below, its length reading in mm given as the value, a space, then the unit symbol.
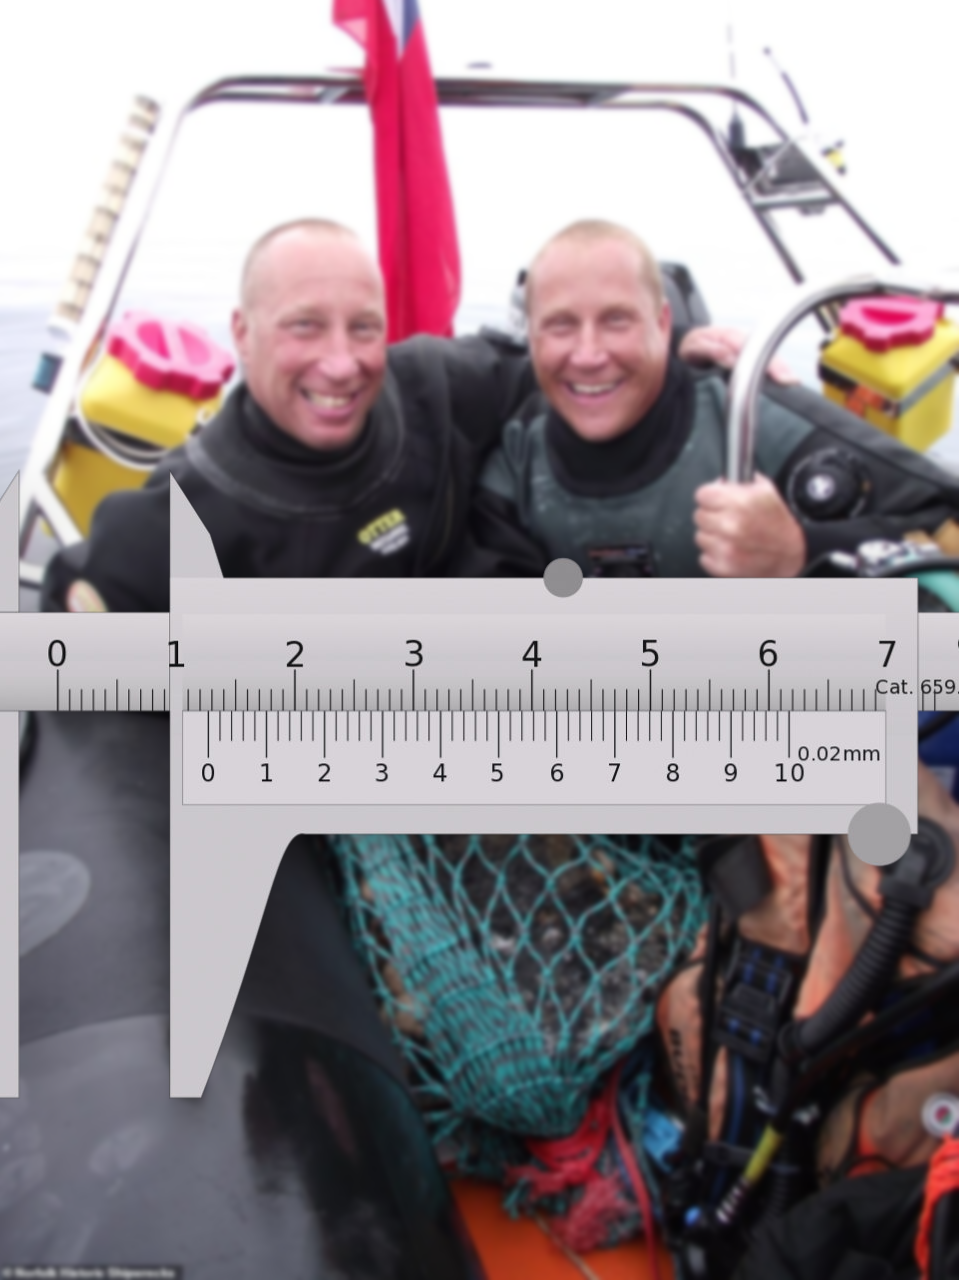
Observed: 12.7 mm
